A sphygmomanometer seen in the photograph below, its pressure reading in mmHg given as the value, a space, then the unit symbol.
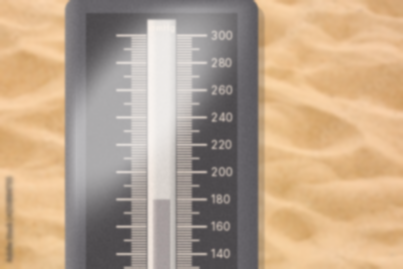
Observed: 180 mmHg
